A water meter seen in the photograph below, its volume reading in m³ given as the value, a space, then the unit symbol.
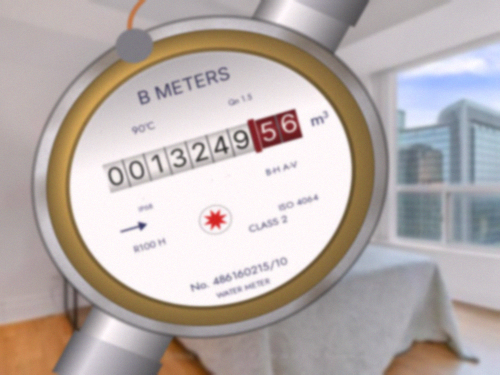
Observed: 13249.56 m³
